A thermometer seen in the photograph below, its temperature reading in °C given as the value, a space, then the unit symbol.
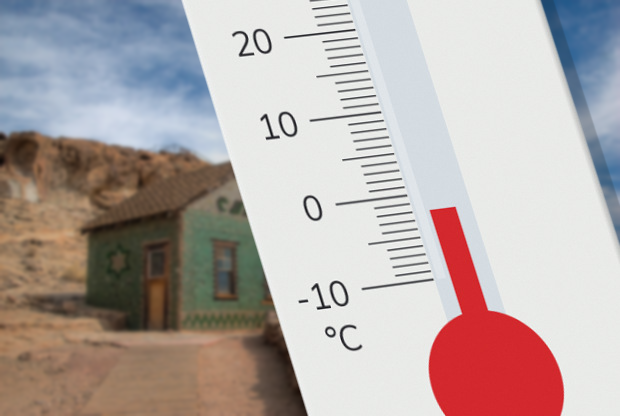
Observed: -2 °C
